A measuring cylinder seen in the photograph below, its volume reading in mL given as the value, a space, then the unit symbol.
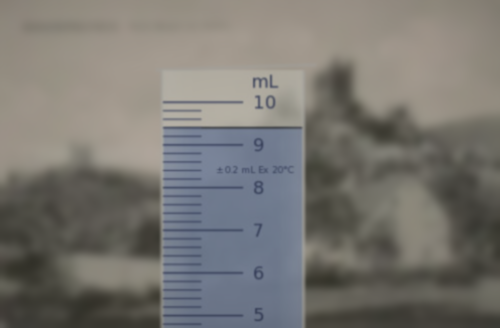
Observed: 9.4 mL
